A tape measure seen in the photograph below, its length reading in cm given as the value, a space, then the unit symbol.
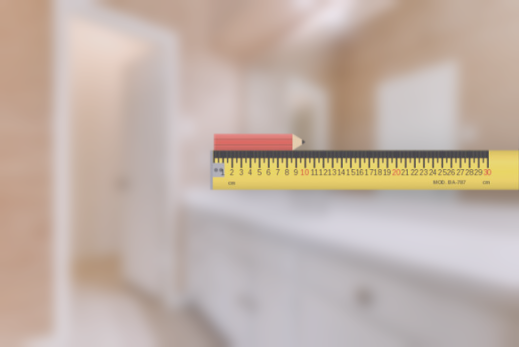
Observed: 10 cm
